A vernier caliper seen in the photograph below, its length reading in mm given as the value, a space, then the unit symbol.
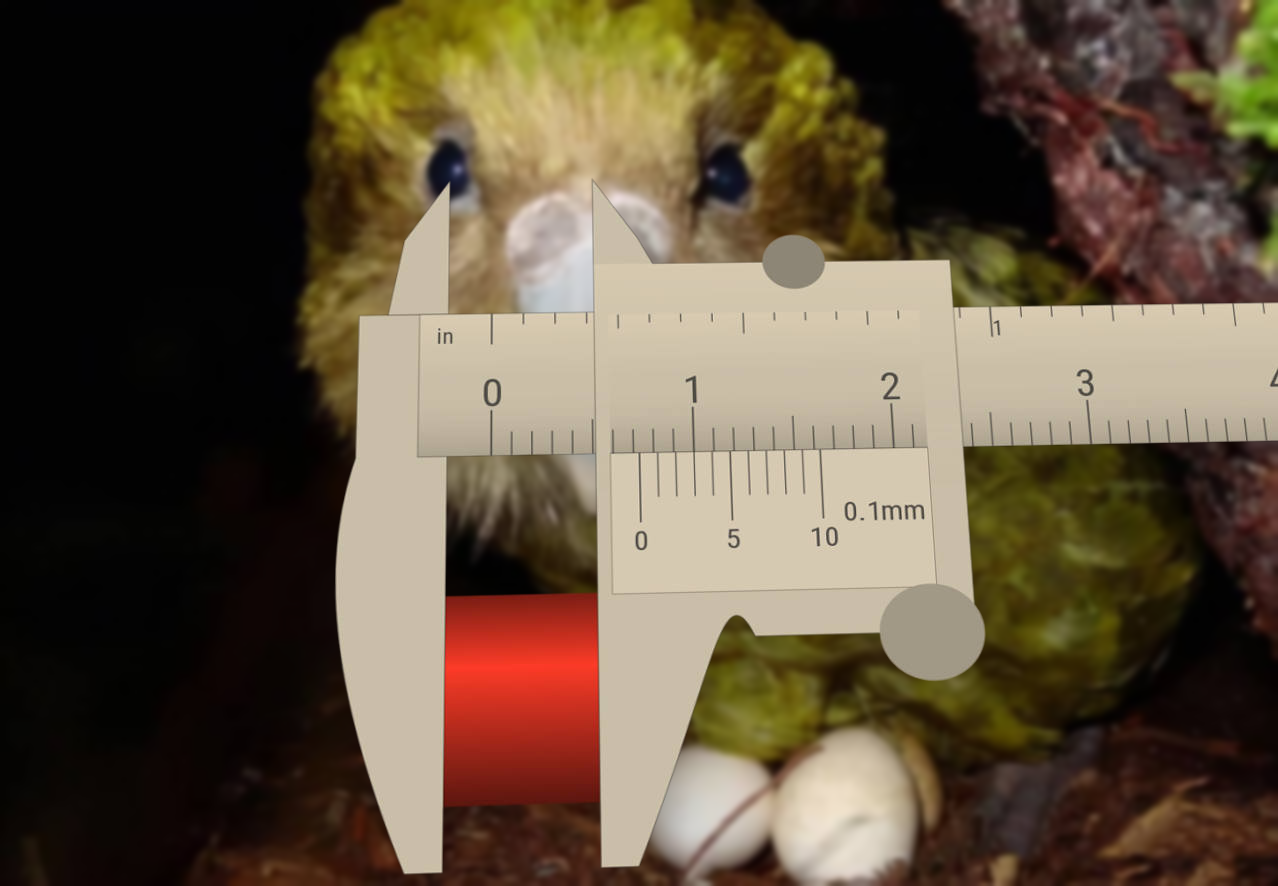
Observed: 7.3 mm
